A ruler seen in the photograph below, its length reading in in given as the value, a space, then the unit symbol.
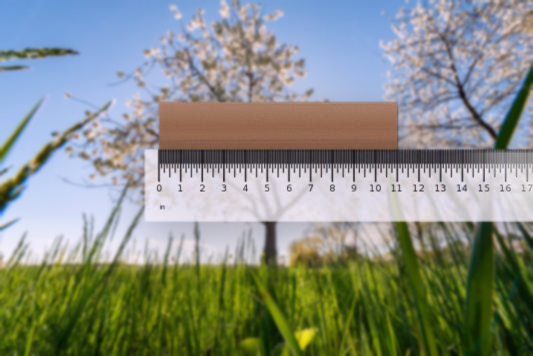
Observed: 11 in
